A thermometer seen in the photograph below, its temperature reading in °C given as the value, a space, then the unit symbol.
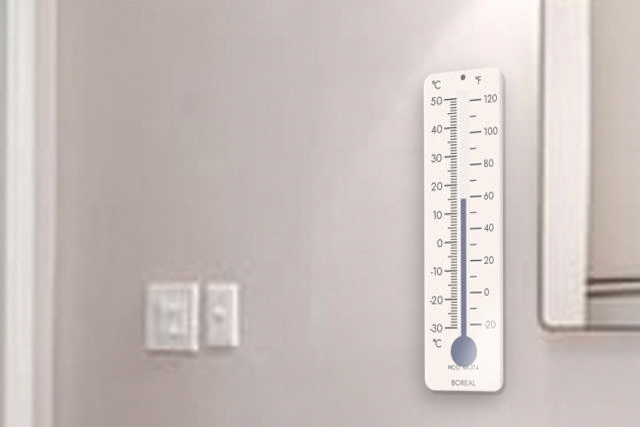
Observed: 15 °C
